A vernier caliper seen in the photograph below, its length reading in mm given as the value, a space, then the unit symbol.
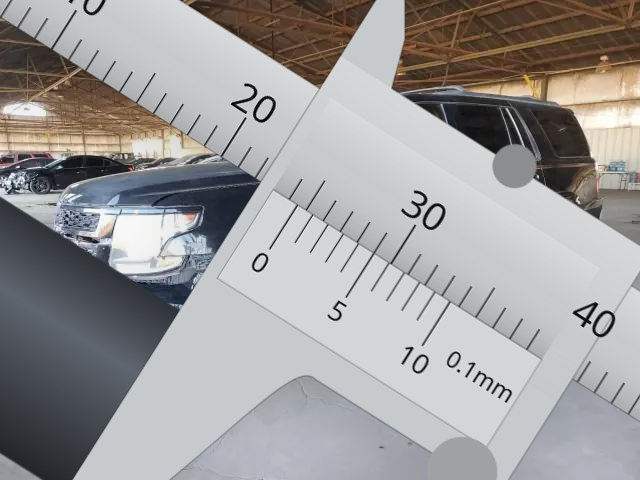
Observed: 24.5 mm
